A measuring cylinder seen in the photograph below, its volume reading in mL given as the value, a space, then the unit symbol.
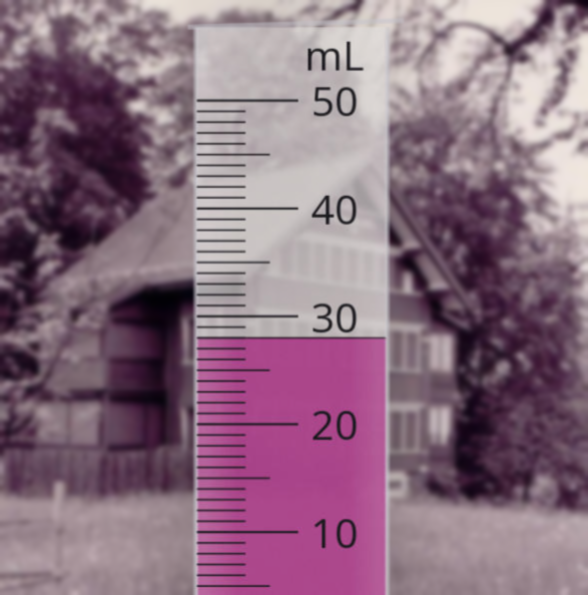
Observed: 28 mL
